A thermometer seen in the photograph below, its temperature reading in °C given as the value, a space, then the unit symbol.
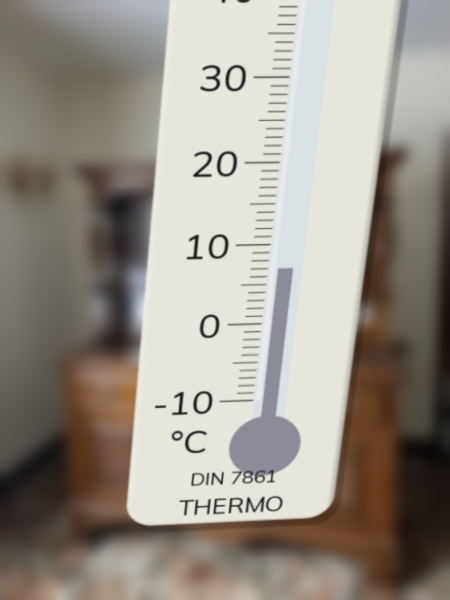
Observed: 7 °C
